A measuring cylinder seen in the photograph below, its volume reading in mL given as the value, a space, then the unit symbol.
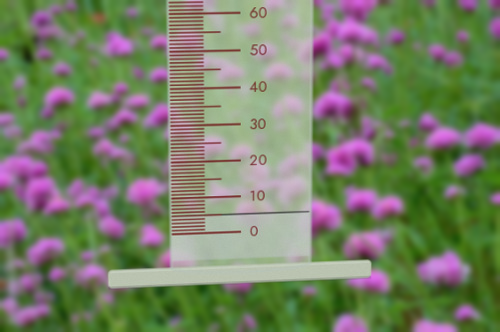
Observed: 5 mL
